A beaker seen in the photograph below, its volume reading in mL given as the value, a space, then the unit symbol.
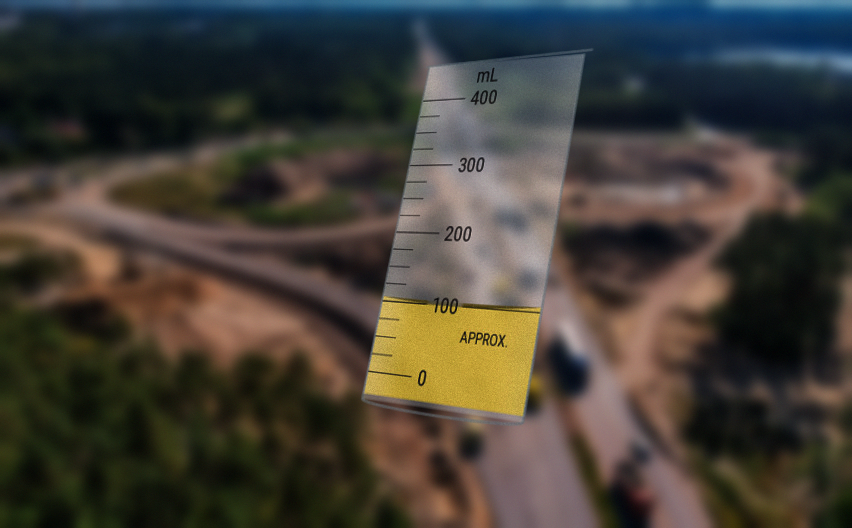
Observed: 100 mL
